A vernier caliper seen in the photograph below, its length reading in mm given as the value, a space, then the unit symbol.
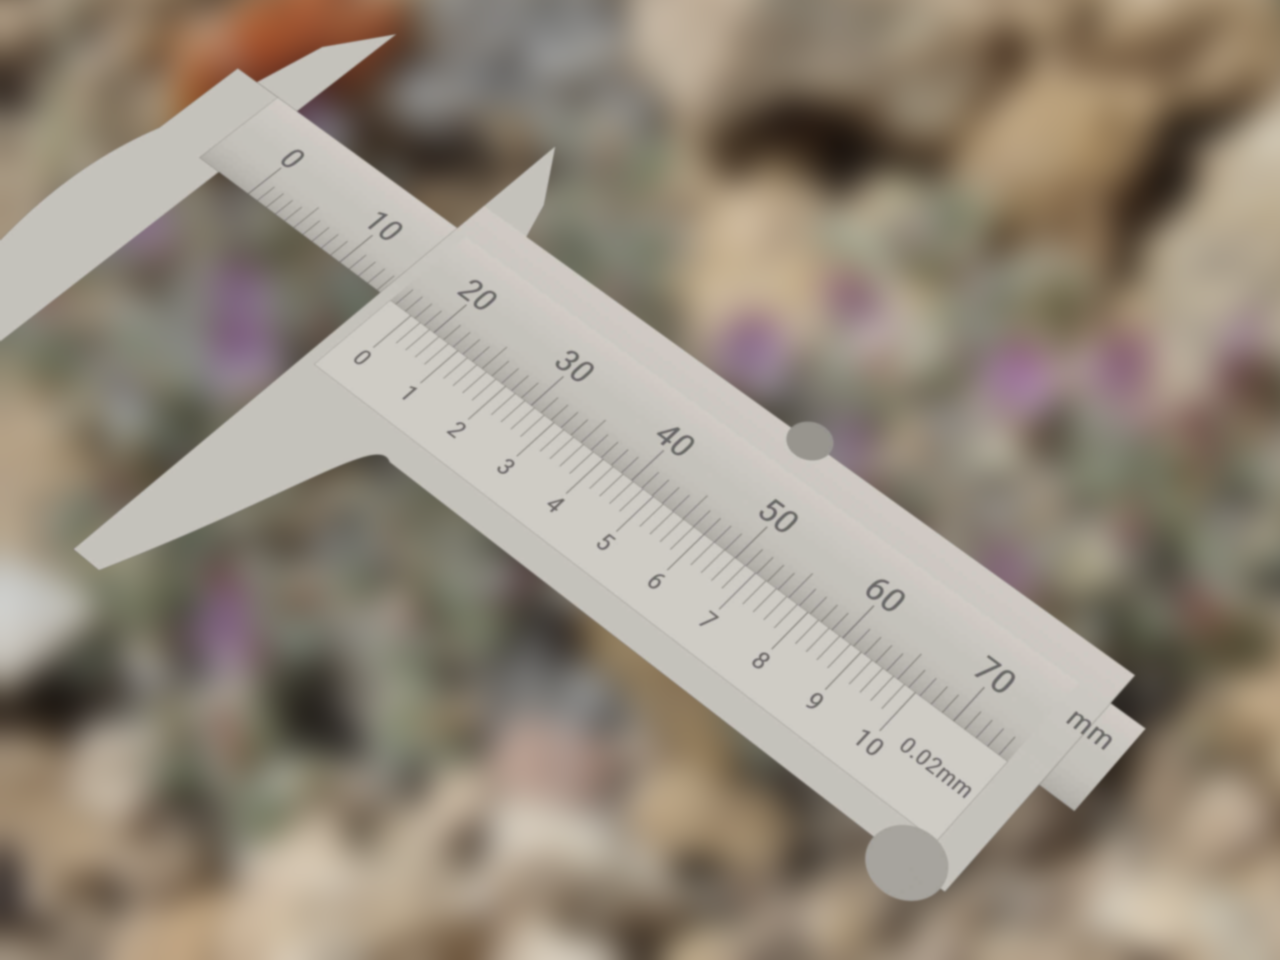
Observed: 17.6 mm
